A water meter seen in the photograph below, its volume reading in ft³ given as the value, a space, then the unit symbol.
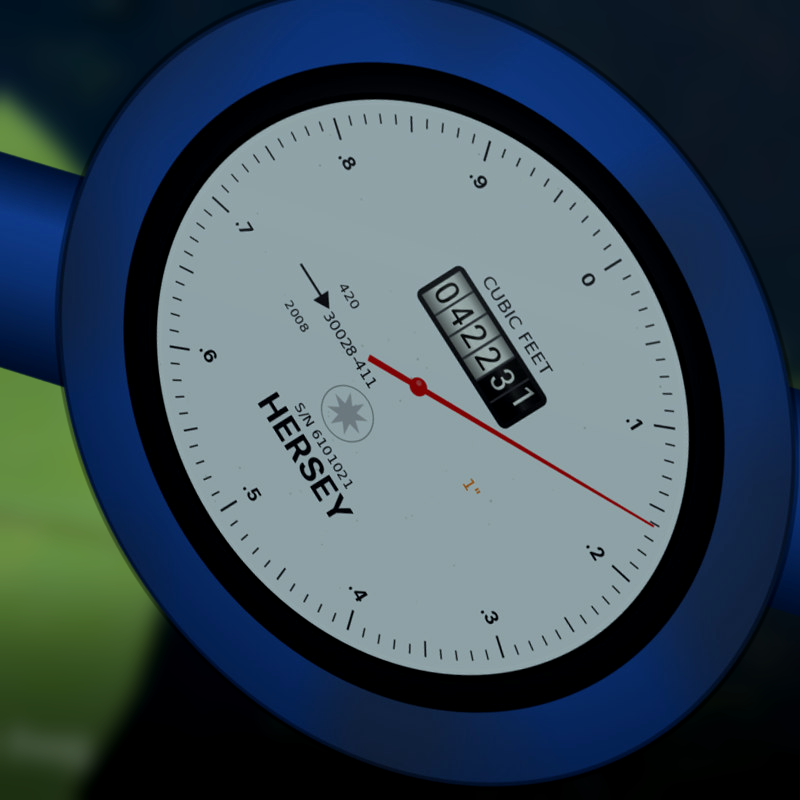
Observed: 42231.16 ft³
